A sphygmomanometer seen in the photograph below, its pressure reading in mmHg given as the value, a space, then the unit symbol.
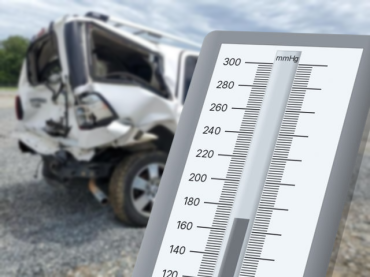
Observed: 170 mmHg
